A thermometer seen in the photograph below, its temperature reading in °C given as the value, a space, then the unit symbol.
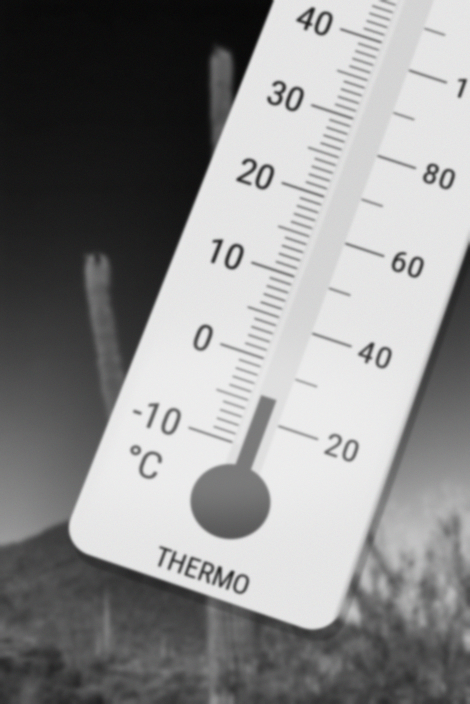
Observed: -4 °C
